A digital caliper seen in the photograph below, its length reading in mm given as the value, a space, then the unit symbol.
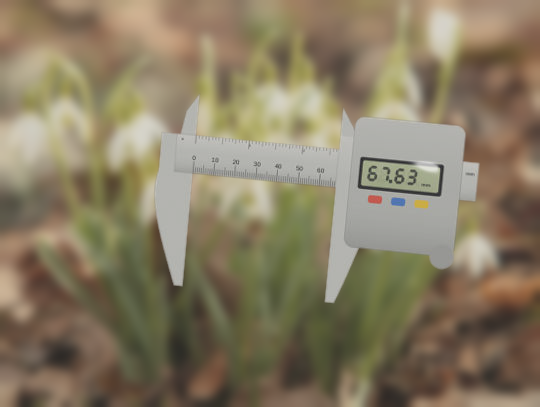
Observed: 67.63 mm
